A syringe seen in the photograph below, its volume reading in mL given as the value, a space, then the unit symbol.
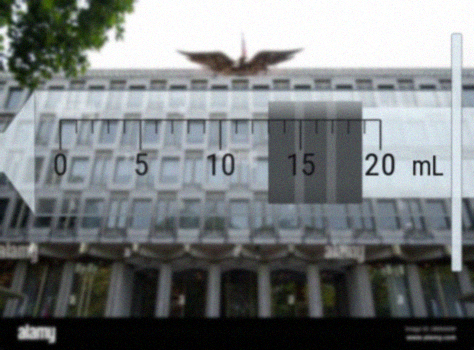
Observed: 13 mL
